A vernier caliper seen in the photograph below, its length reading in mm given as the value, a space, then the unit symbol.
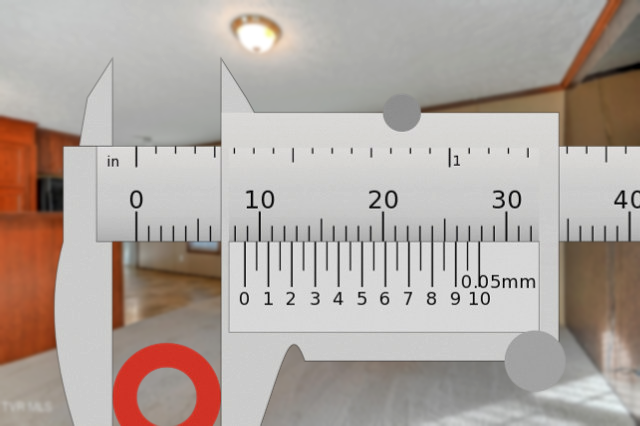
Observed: 8.8 mm
